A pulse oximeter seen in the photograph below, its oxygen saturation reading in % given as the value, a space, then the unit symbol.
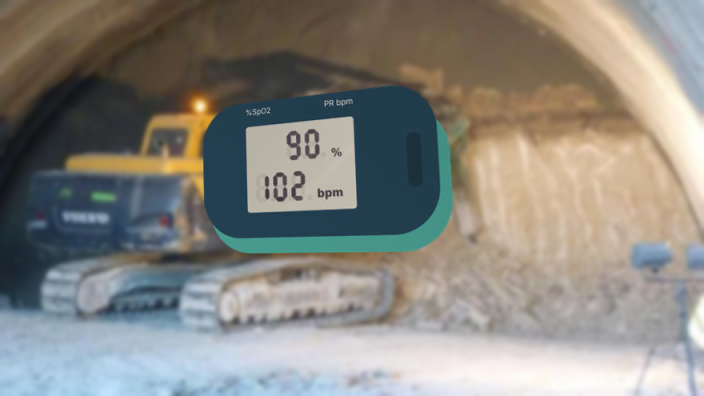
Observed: 90 %
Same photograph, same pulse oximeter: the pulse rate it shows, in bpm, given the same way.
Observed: 102 bpm
